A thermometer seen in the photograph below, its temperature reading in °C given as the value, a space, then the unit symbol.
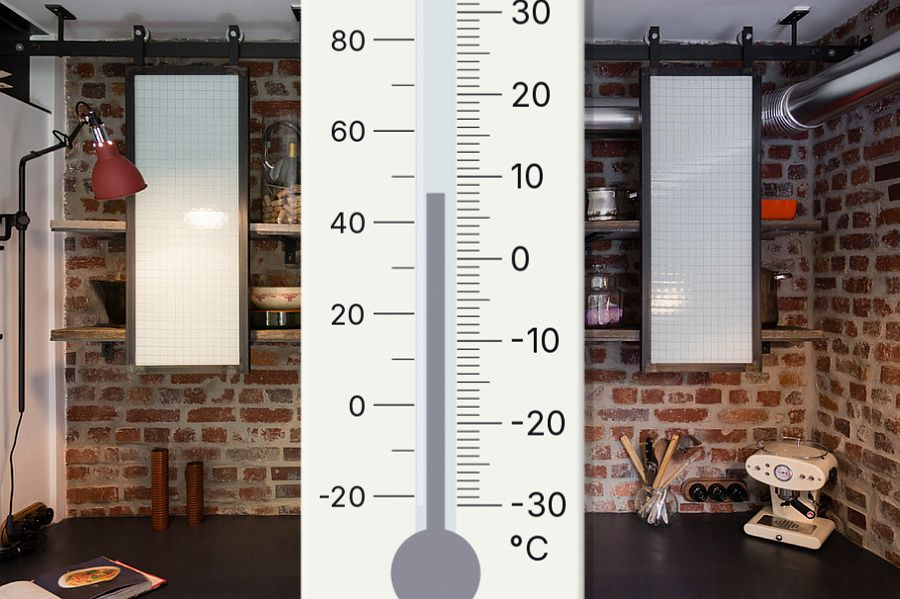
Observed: 8 °C
